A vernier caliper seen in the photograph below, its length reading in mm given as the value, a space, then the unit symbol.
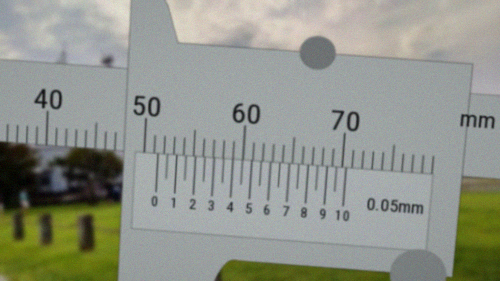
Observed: 51.4 mm
